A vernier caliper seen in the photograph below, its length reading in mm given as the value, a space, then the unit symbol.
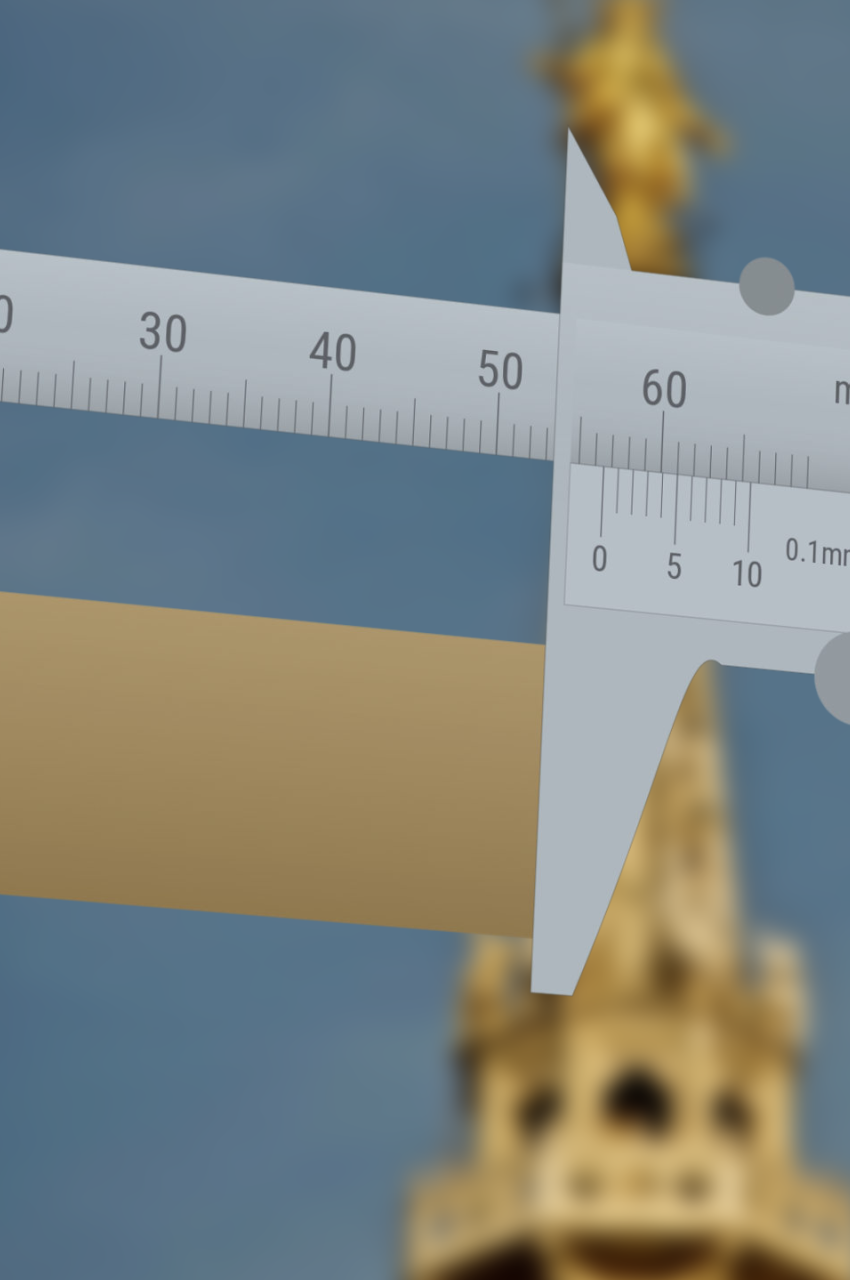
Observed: 56.5 mm
